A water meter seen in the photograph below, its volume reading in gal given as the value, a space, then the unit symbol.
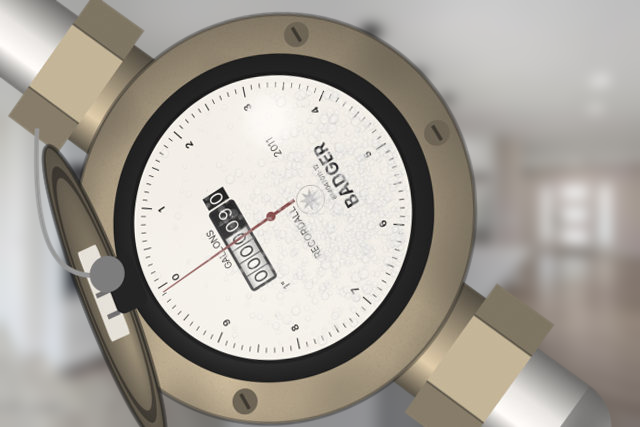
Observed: 89.9 gal
